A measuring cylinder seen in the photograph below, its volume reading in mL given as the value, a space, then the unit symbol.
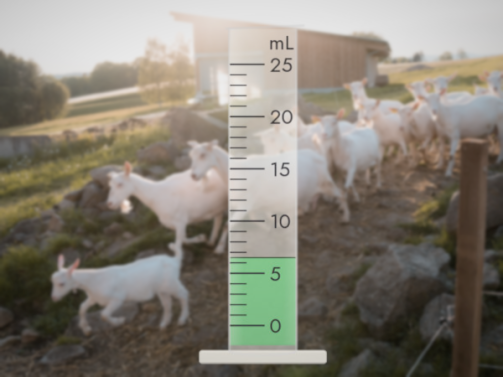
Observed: 6.5 mL
